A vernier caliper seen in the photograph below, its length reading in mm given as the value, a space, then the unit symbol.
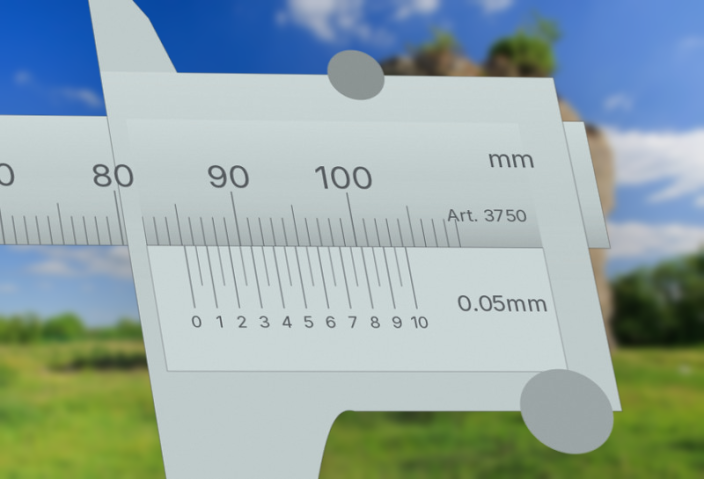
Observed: 85.2 mm
